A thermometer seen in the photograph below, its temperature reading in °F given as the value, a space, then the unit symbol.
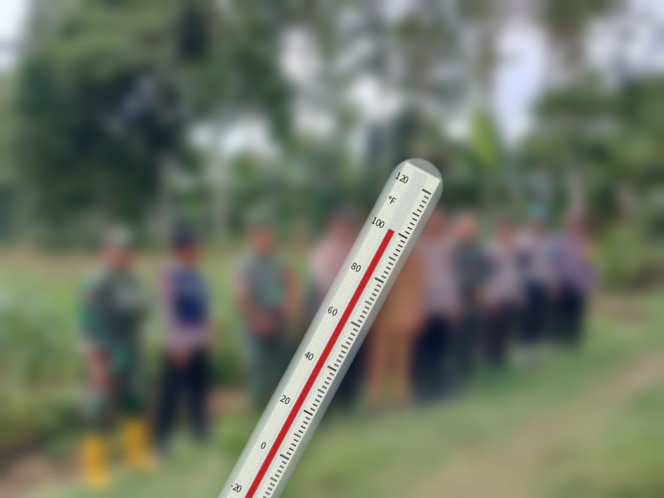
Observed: 100 °F
